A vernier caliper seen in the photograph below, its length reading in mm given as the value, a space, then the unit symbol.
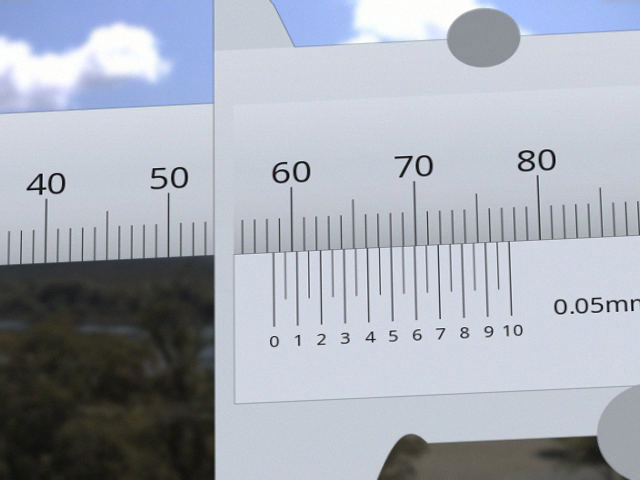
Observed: 58.5 mm
